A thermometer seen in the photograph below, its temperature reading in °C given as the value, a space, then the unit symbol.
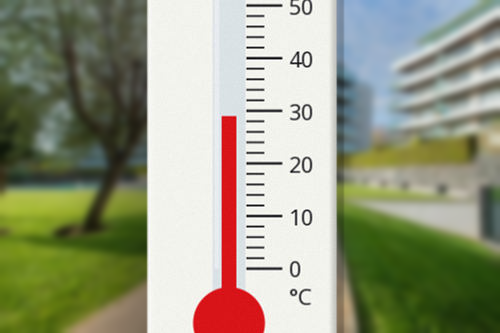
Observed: 29 °C
